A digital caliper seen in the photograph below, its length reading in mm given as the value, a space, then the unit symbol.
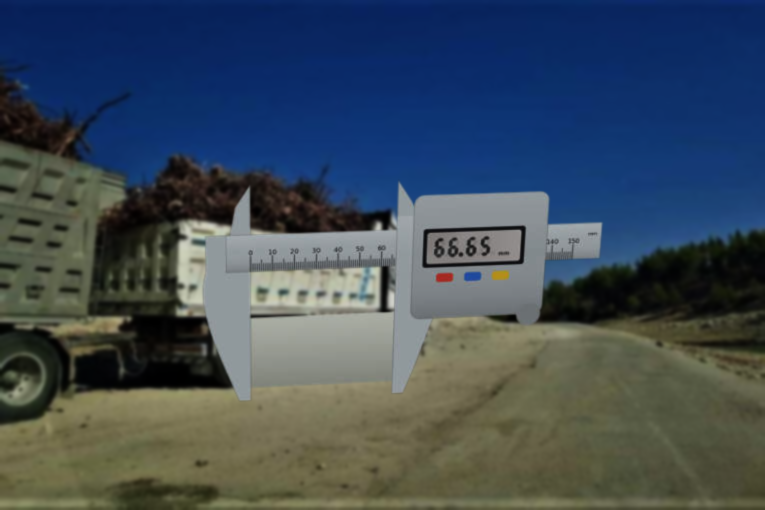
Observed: 66.65 mm
